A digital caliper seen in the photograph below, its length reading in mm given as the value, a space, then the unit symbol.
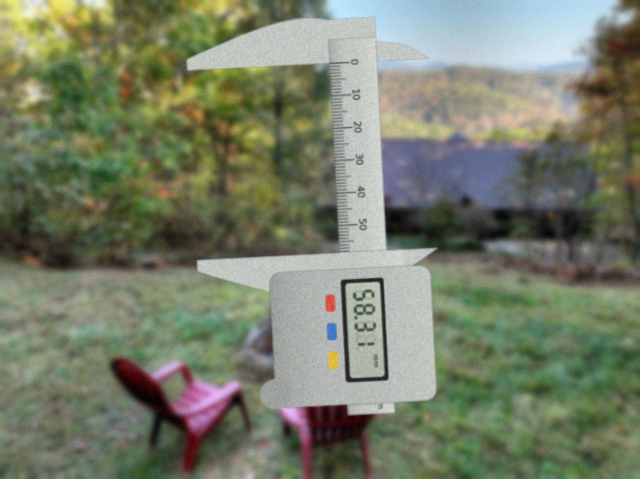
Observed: 58.31 mm
